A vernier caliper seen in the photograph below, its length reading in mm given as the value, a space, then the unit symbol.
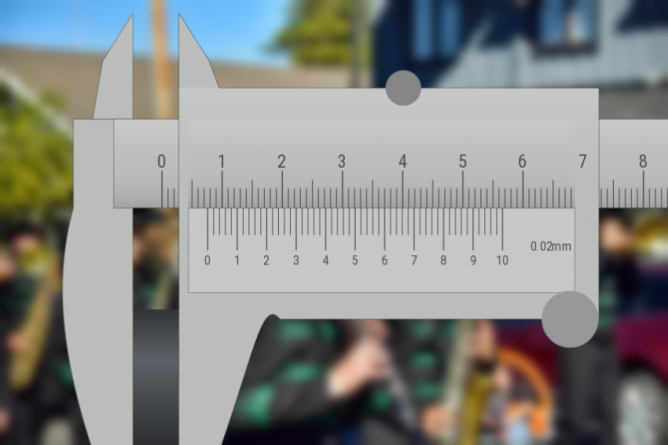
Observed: 7.6 mm
